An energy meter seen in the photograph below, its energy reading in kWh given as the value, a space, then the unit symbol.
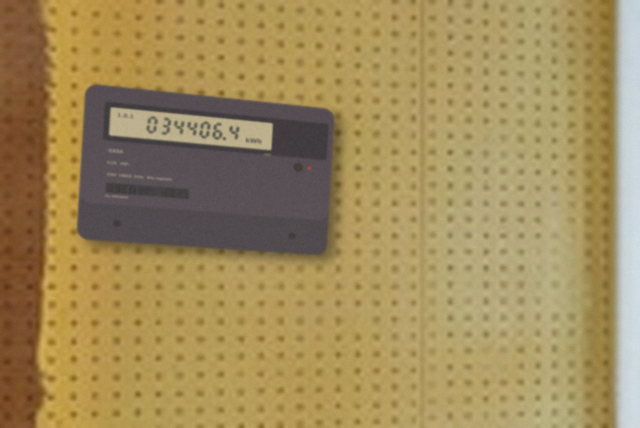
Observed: 34406.4 kWh
